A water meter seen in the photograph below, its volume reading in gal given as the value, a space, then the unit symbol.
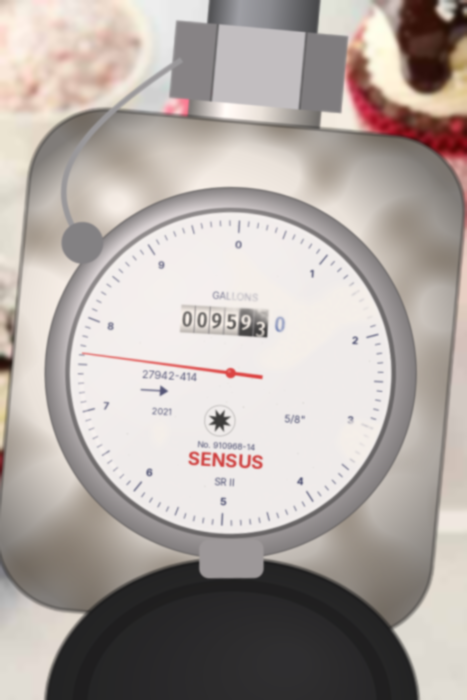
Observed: 95927.6 gal
